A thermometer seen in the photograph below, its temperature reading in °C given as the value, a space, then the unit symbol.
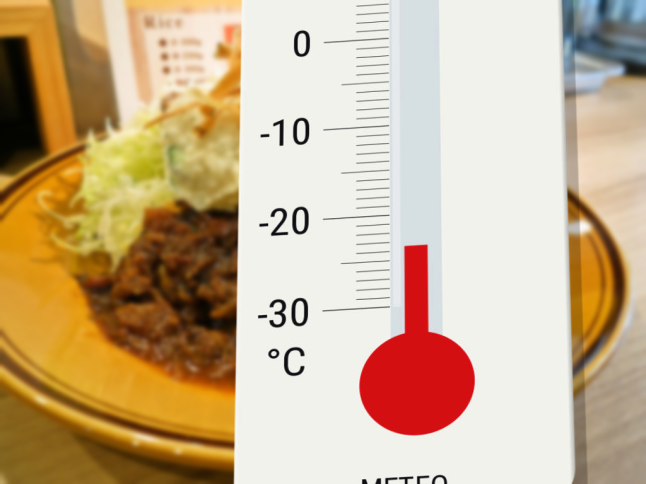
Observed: -23.5 °C
